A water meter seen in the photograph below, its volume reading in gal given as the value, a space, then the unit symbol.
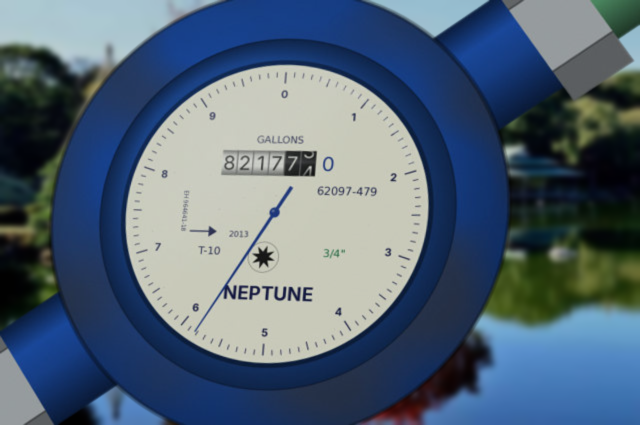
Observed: 8217735.8 gal
